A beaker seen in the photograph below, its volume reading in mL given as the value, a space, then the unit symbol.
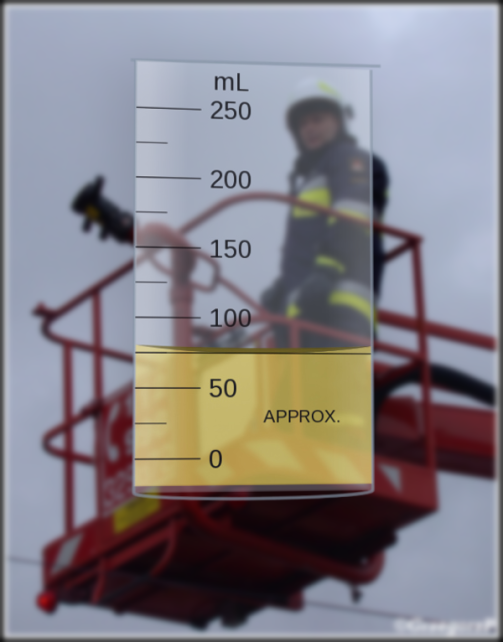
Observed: 75 mL
